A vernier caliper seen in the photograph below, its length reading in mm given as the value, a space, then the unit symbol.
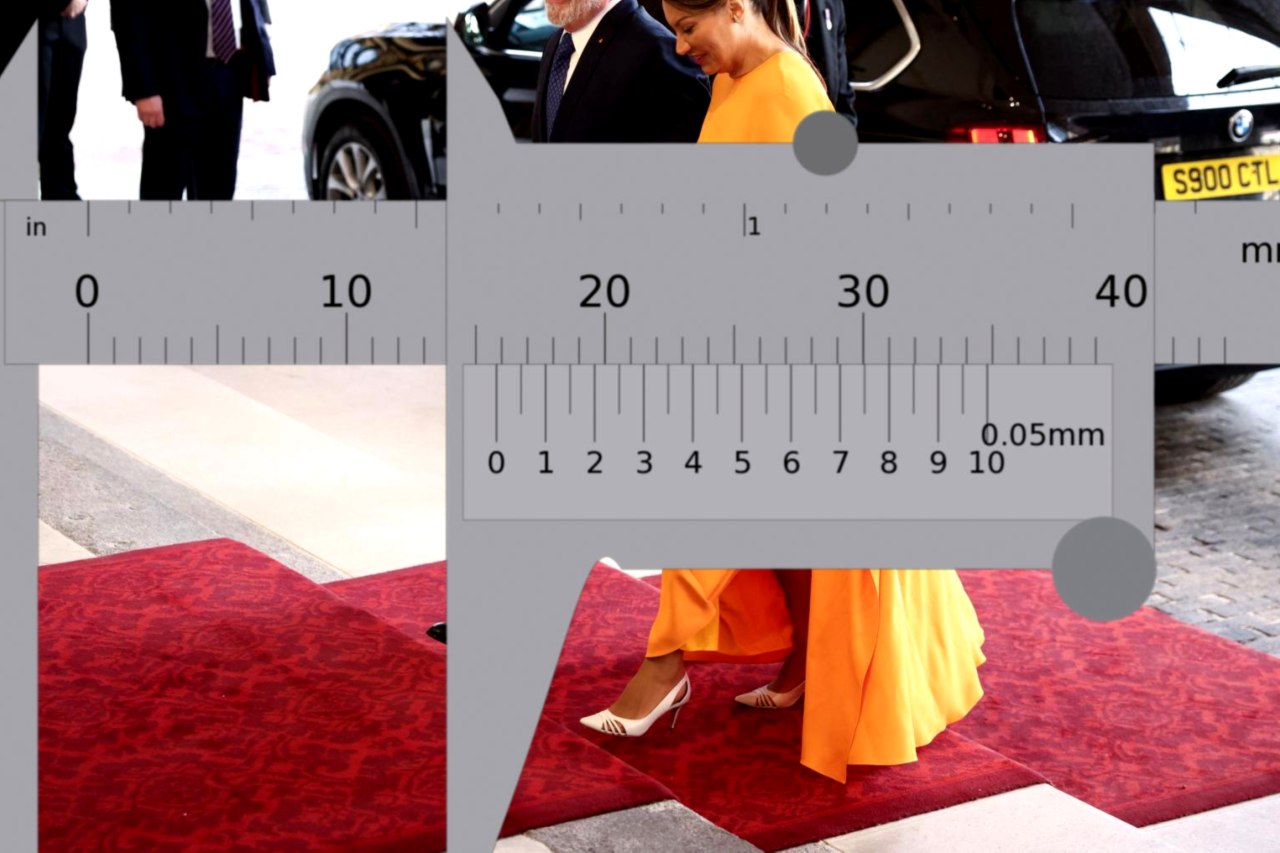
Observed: 15.8 mm
